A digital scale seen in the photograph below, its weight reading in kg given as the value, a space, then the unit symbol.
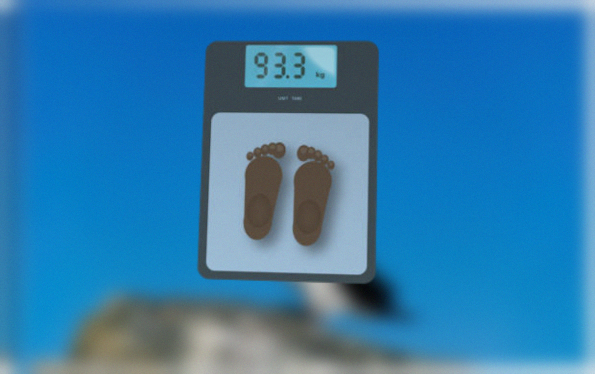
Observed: 93.3 kg
